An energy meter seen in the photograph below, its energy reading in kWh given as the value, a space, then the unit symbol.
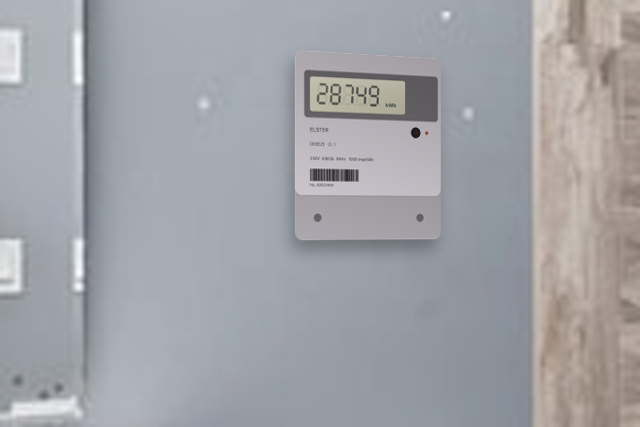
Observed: 28749 kWh
